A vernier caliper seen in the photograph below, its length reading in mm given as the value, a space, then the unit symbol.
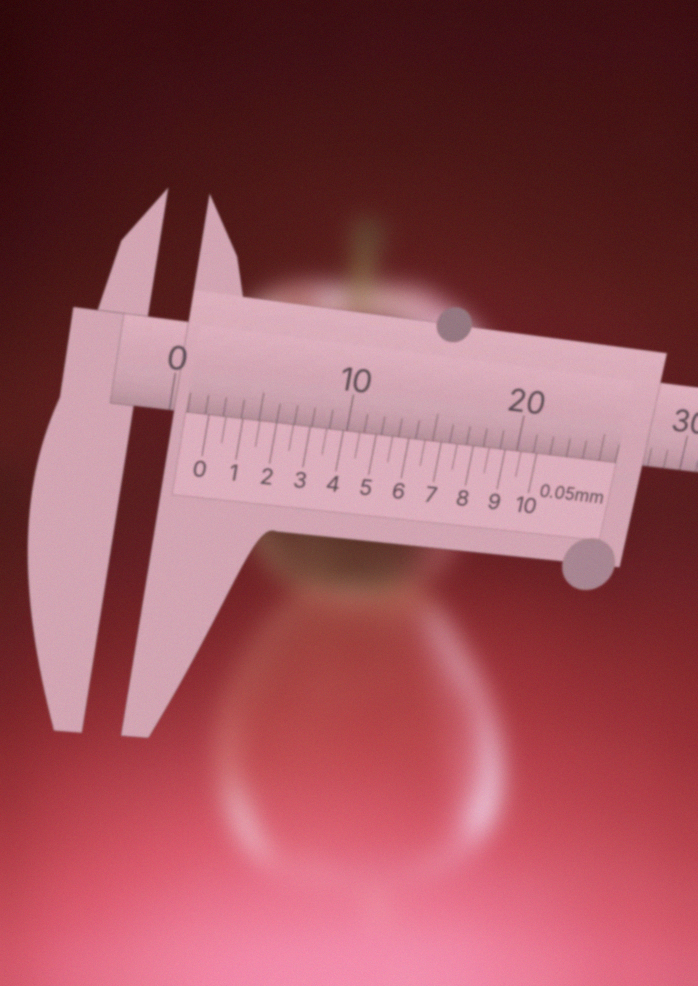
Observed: 2.2 mm
